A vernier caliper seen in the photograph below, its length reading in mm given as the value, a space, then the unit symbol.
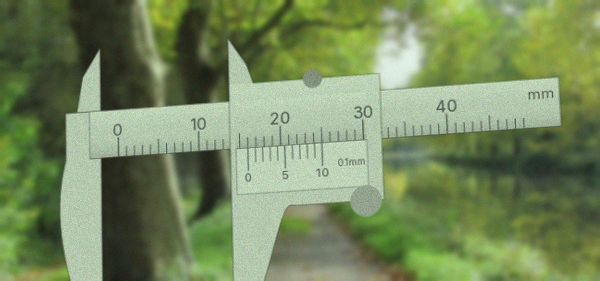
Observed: 16.0 mm
